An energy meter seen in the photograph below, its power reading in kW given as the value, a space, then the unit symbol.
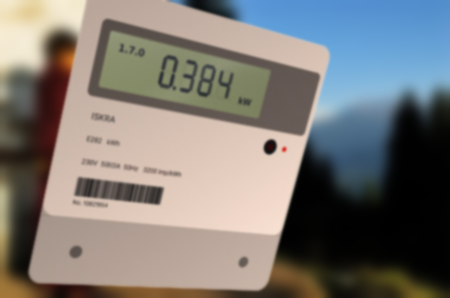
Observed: 0.384 kW
